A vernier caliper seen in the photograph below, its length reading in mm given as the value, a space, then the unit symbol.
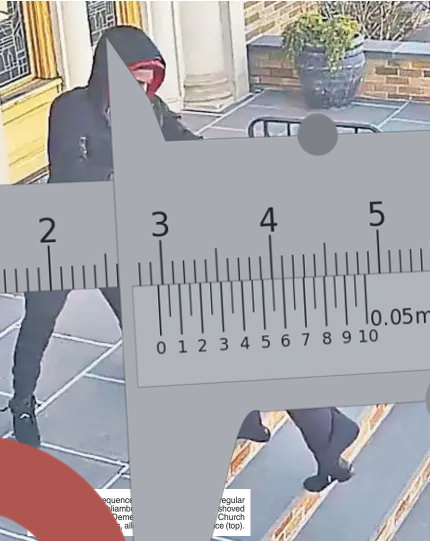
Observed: 29.6 mm
